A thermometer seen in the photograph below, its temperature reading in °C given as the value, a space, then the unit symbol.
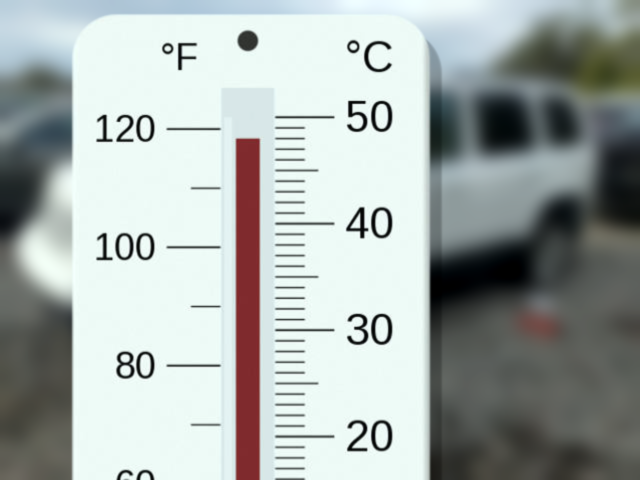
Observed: 48 °C
